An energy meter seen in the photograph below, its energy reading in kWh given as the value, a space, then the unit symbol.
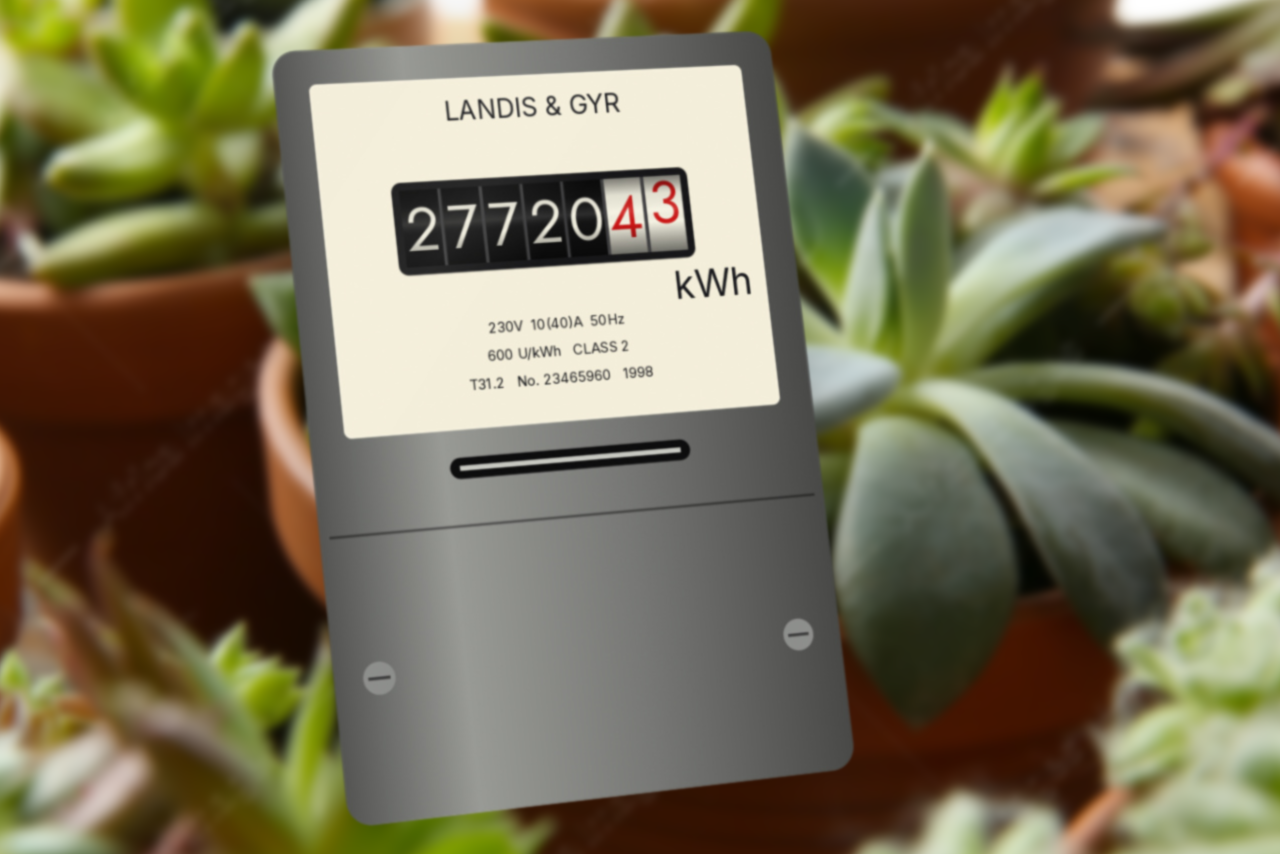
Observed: 27720.43 kWh
